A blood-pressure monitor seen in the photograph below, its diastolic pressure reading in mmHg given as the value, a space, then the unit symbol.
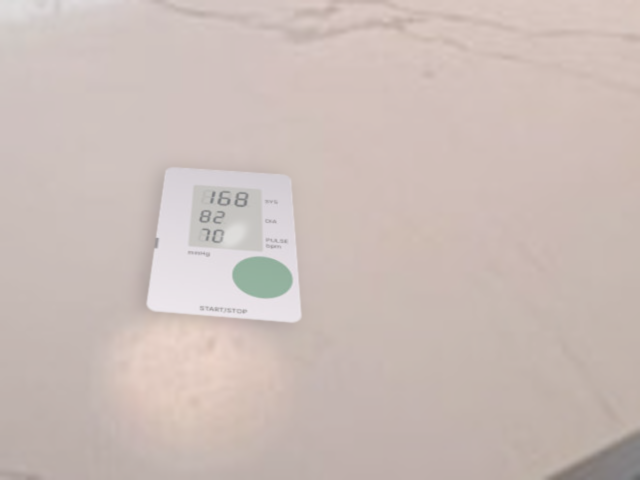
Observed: 82 mmHg
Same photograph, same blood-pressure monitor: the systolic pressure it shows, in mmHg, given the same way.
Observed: 168 mmHg
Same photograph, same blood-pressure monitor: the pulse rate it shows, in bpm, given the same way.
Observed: 70 bpm
